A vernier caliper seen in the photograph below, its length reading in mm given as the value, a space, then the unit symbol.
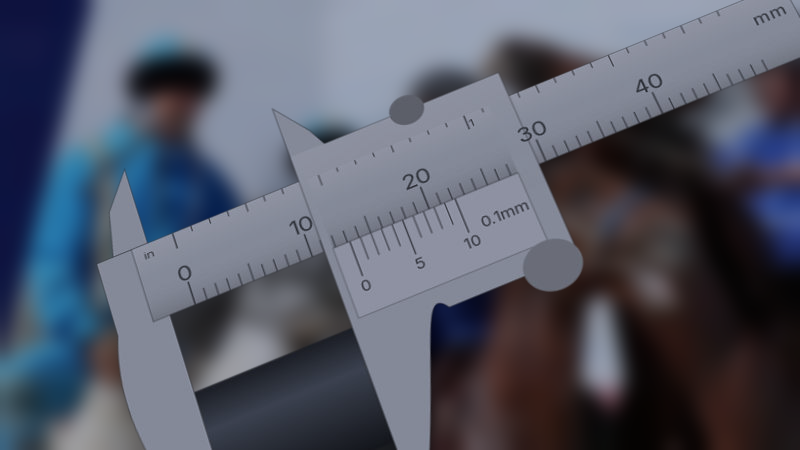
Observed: 13.2 mm
